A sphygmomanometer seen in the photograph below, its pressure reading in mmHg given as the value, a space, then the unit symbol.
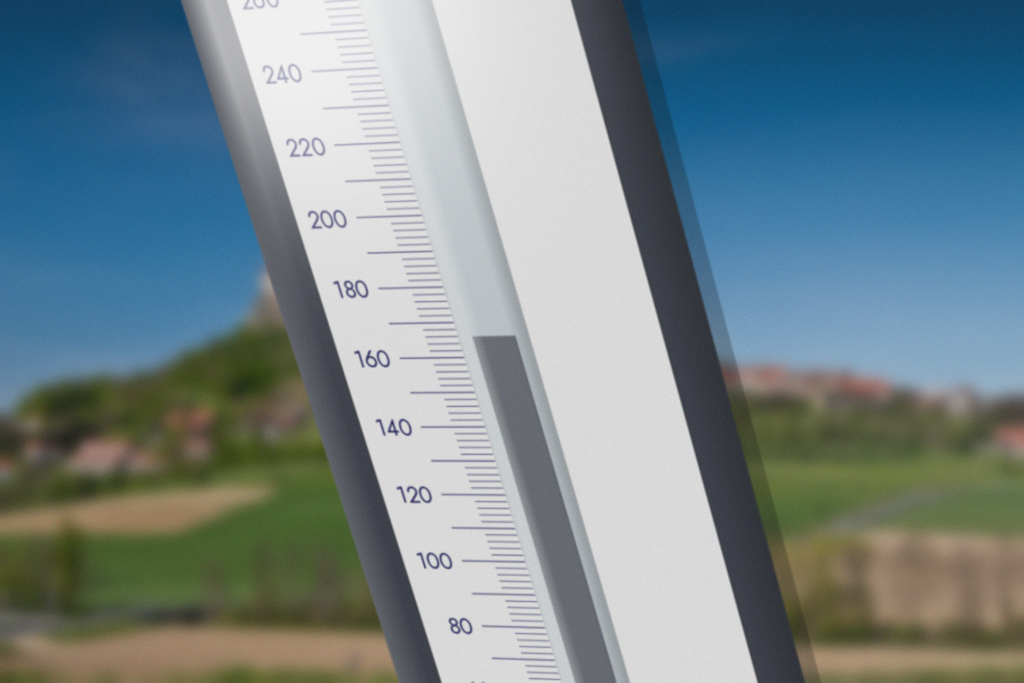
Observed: 166 mmHg
